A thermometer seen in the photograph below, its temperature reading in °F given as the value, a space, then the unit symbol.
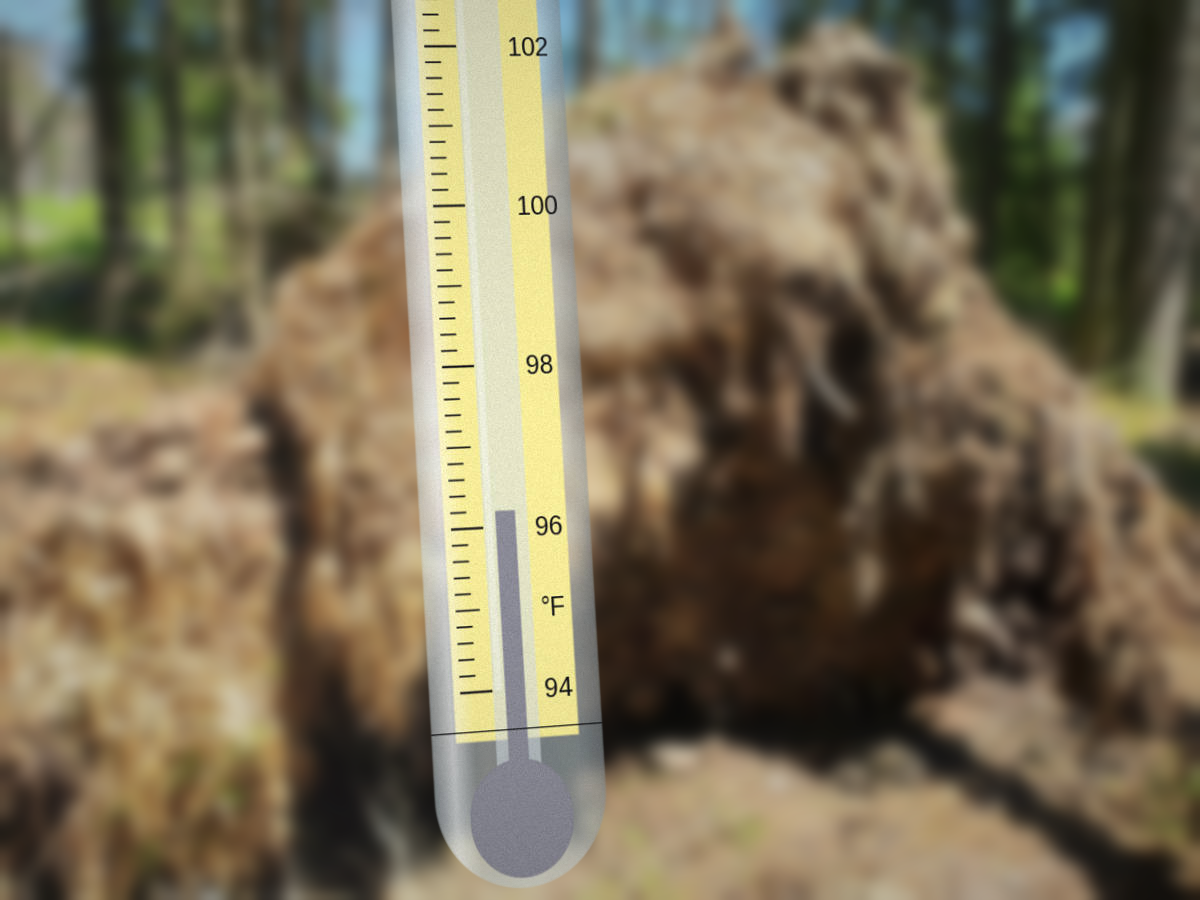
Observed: 96.2 °F
